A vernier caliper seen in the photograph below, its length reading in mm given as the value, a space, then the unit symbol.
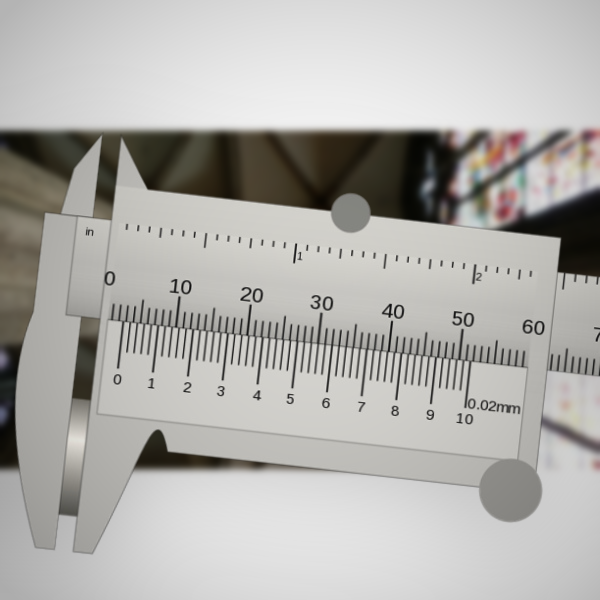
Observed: 2.6 mm
